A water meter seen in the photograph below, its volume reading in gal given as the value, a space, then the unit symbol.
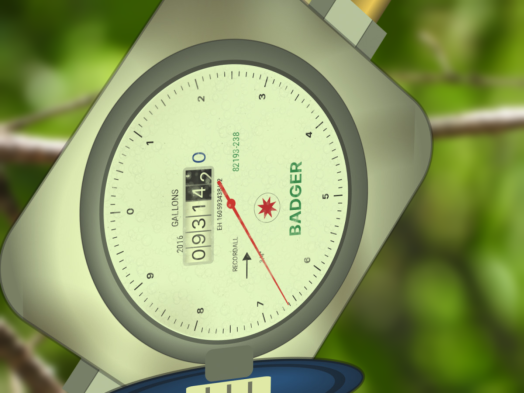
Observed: 931416.6 gal
